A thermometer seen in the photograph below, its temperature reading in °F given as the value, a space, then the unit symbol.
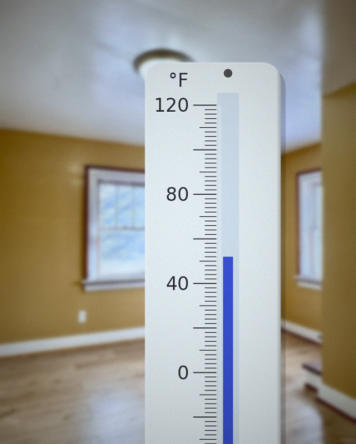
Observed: 52 °F
